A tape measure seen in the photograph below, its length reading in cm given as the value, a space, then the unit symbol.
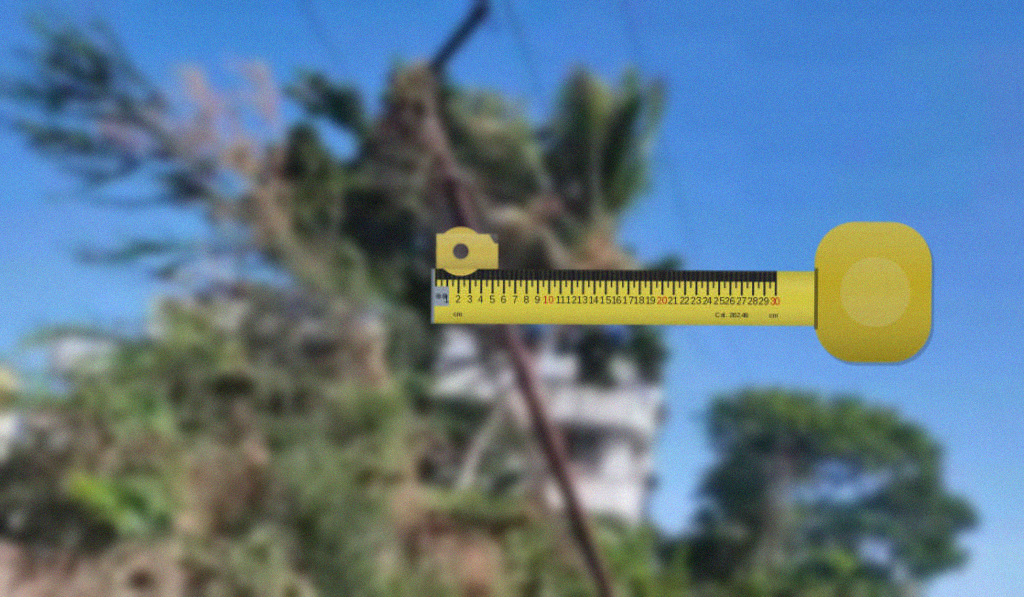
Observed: 5.5 cm
